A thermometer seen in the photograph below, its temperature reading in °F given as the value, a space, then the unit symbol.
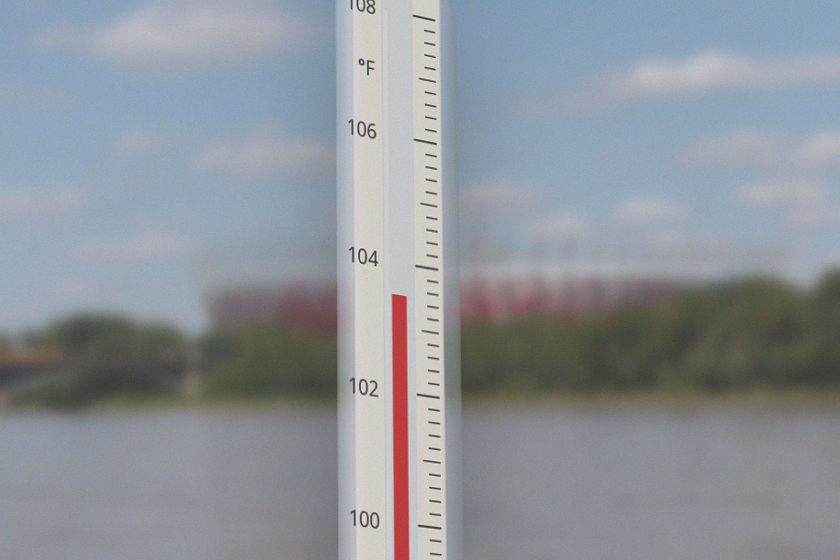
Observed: 103.5 °F
